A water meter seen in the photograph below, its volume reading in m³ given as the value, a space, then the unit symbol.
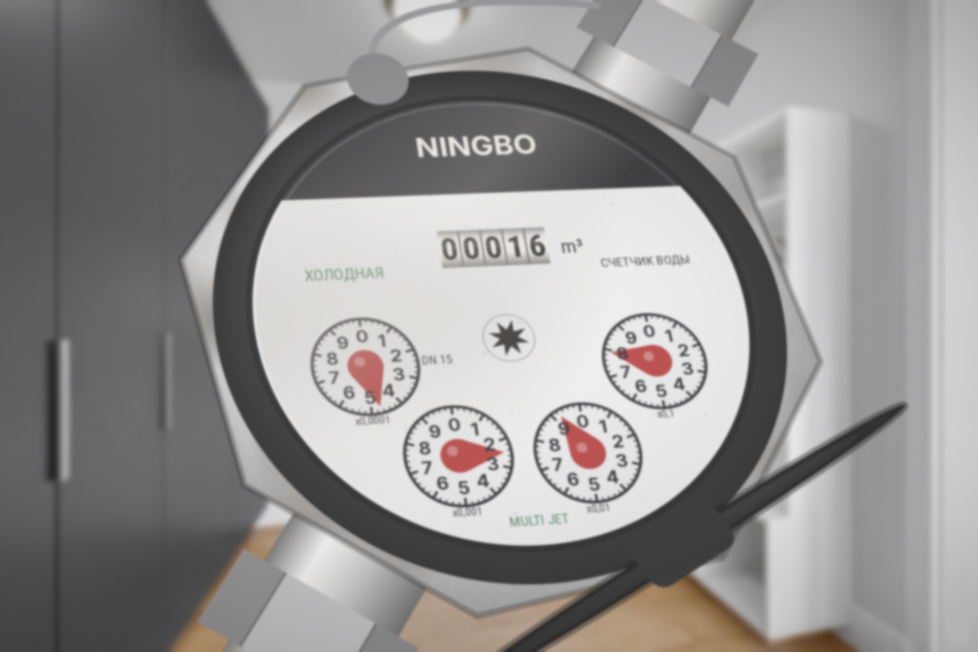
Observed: 16.7924 m³
